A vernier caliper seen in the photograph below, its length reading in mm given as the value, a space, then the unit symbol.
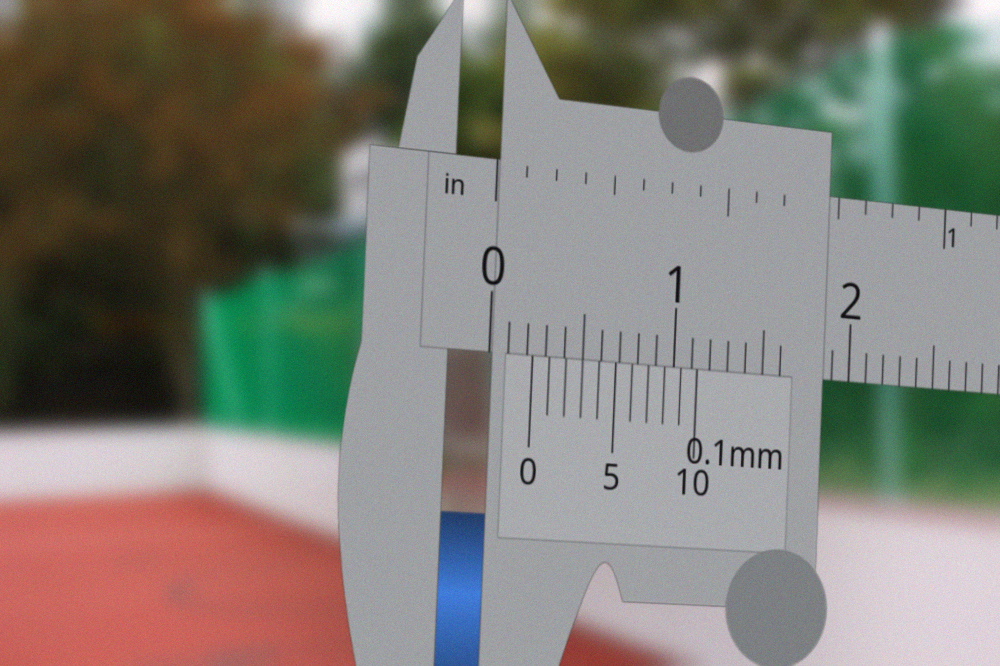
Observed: 2.3 mm
